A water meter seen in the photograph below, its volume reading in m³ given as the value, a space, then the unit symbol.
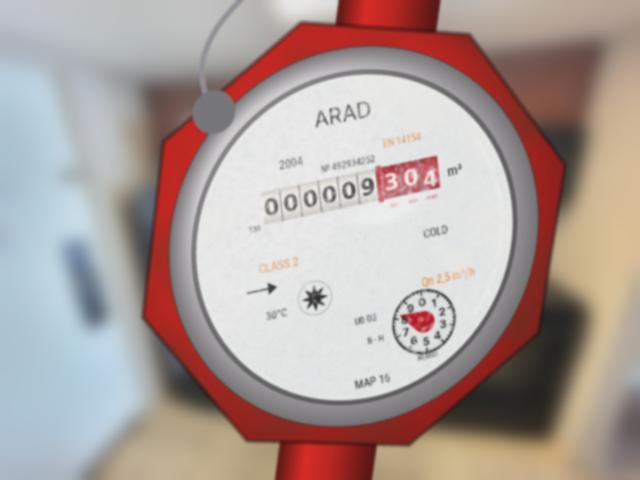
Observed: 9.3038 m³
